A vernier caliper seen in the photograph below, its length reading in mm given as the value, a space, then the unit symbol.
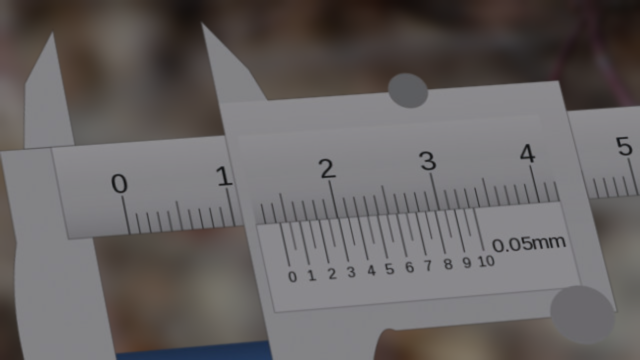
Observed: 14.4 mm
